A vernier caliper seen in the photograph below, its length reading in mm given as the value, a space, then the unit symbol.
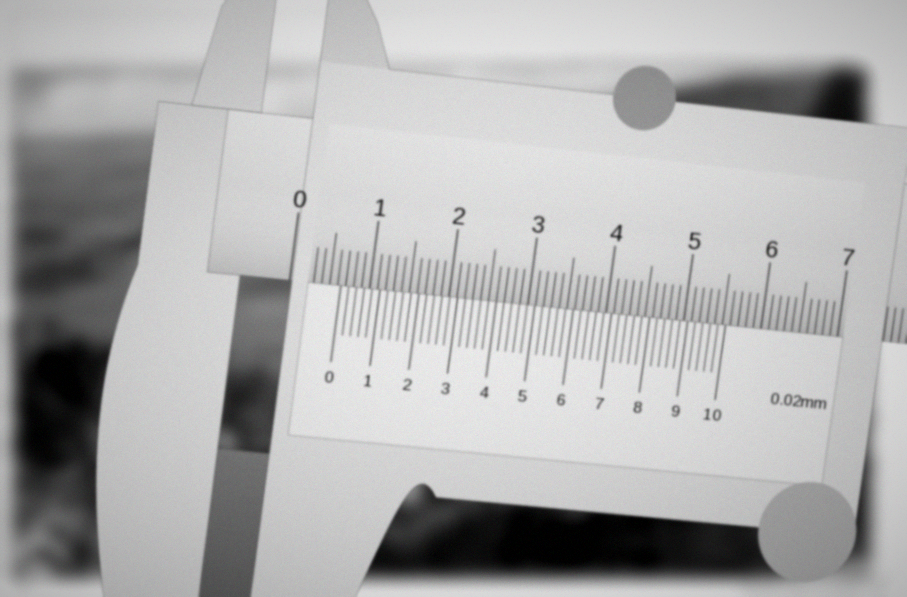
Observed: 6.4 mm
